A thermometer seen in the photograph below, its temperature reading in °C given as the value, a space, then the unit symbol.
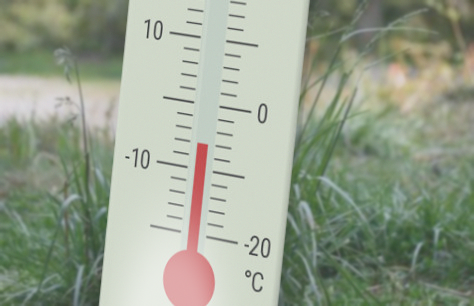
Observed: -6 °C
